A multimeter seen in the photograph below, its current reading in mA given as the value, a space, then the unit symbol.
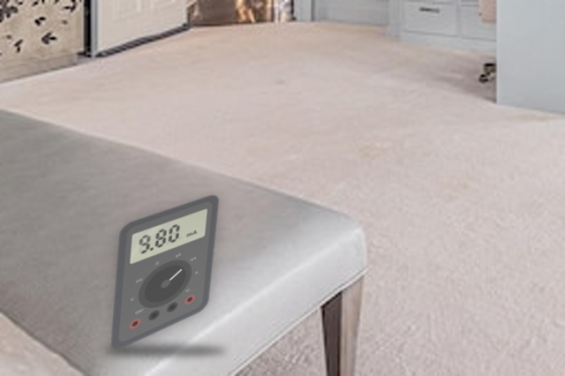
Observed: 9.80 mA
